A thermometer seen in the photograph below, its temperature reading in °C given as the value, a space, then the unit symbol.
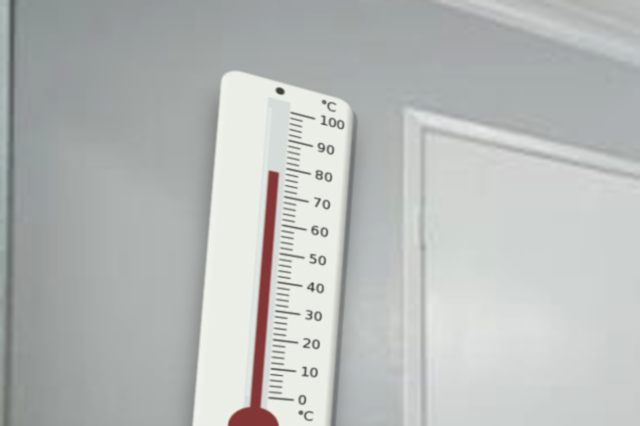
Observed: 78 °C
